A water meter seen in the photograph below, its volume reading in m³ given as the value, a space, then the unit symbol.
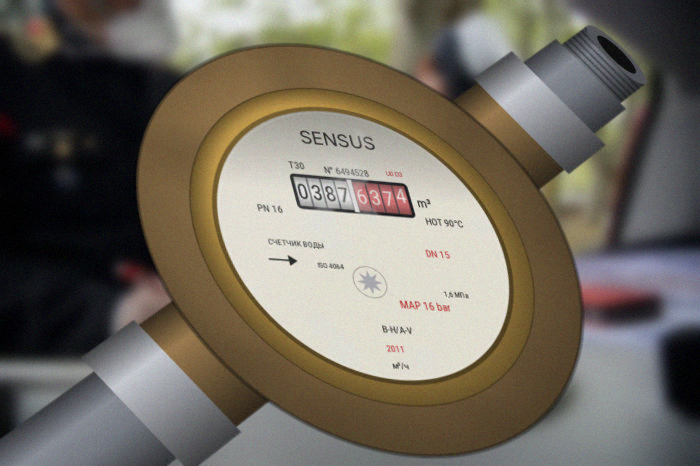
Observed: 387.6374 m³
